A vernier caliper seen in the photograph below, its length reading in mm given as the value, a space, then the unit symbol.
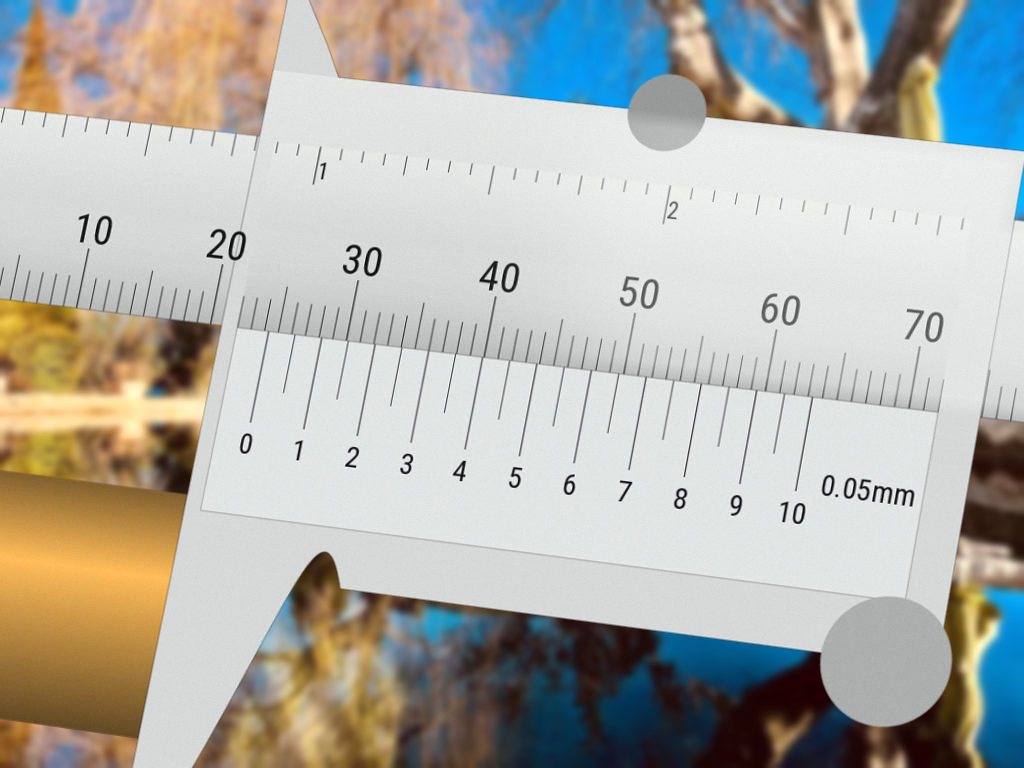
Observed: 24.3 mm
